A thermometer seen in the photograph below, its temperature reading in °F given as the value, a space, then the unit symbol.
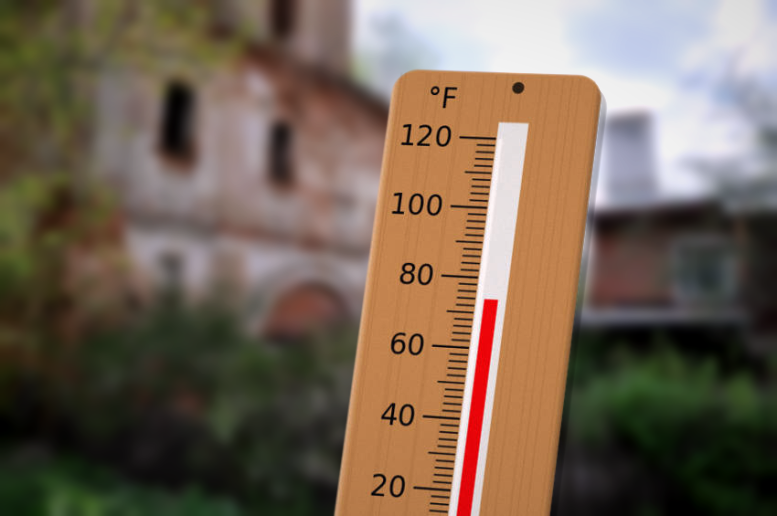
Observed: 74 °F
